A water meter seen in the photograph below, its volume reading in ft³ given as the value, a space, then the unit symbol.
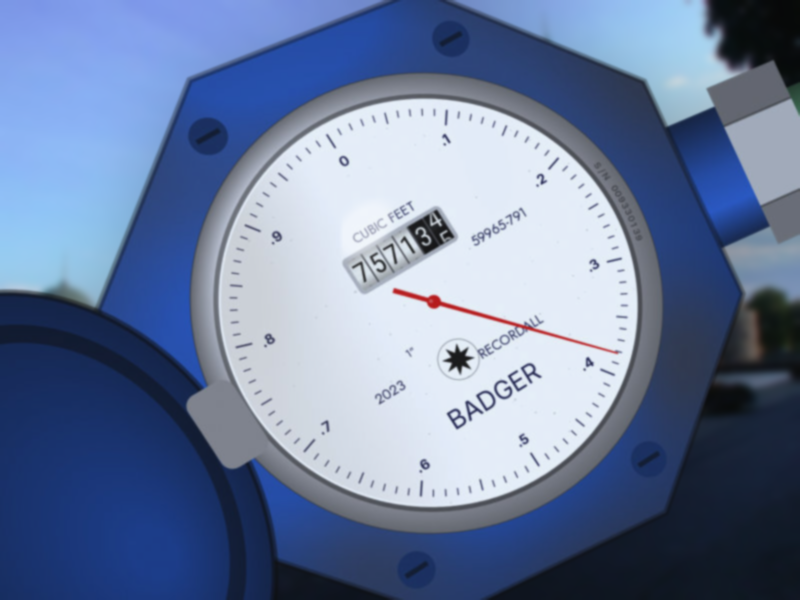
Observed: 757134.38 ft³
